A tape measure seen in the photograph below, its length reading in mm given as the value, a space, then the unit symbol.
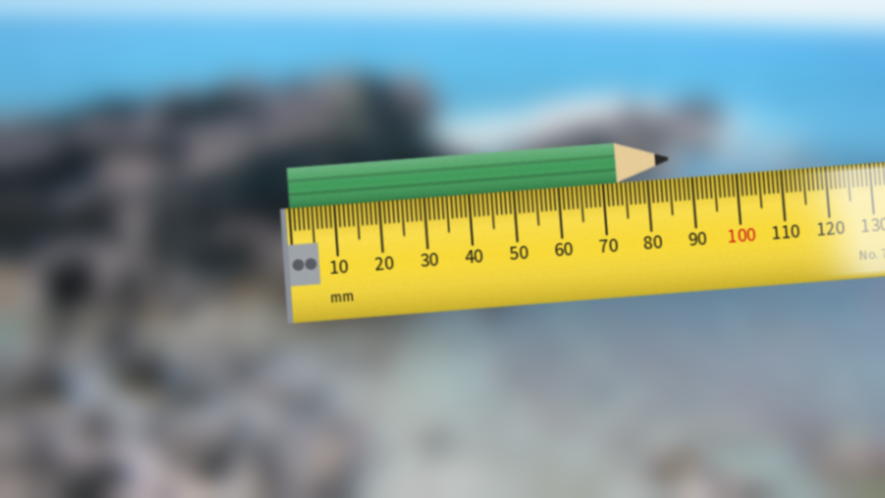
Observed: 85 mm
